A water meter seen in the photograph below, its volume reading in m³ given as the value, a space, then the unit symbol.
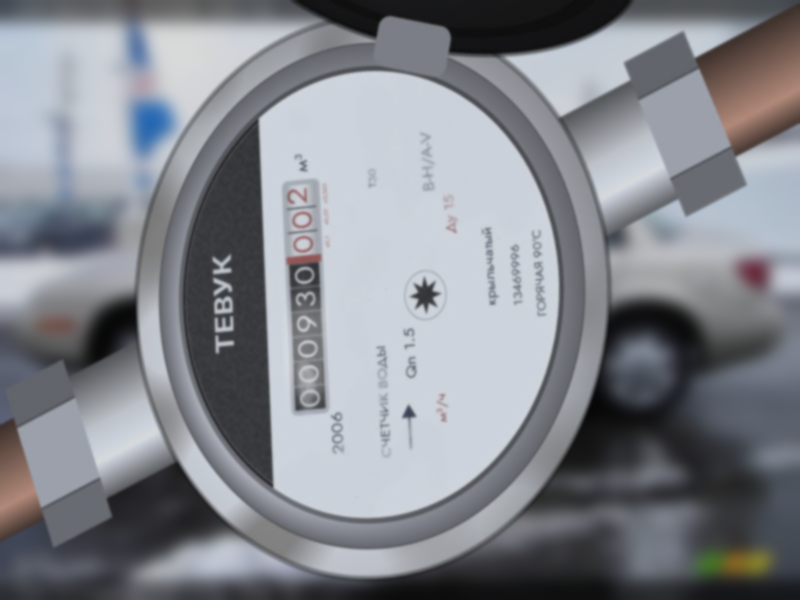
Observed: 930.002 m³
